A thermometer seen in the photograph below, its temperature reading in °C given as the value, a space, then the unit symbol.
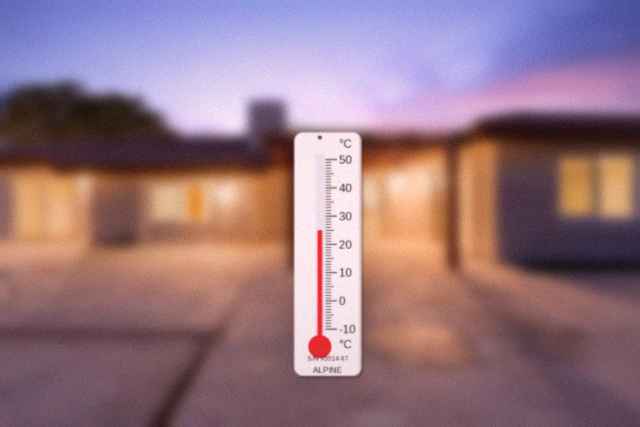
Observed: 25 °C
